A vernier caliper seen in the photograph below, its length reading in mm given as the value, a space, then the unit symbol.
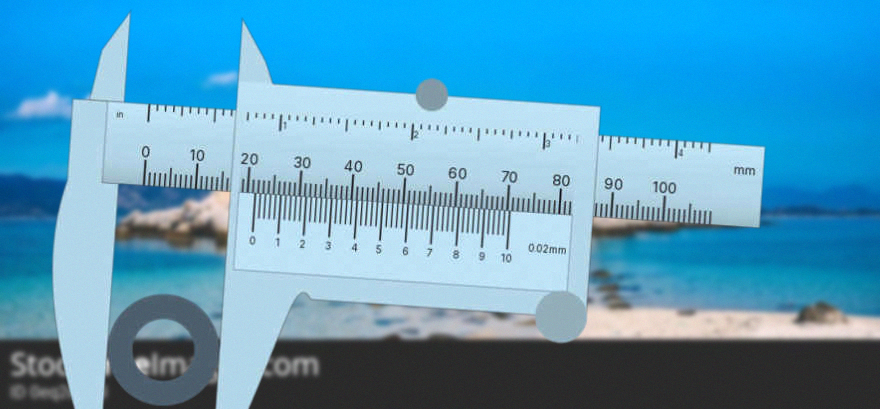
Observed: 21.5 mm
